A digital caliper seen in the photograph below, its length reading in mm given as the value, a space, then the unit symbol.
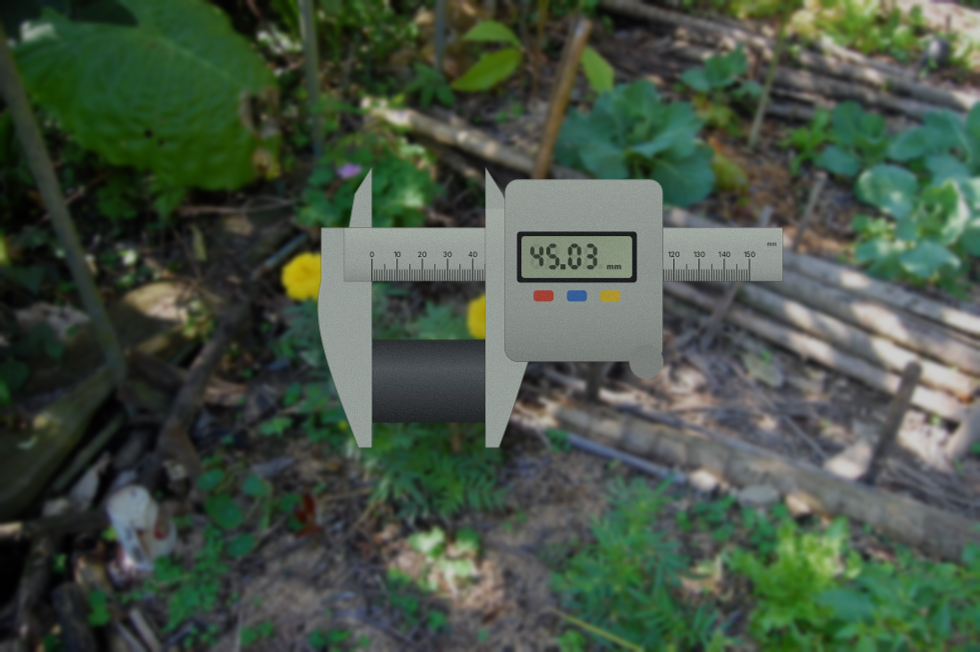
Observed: 45.03 mm
